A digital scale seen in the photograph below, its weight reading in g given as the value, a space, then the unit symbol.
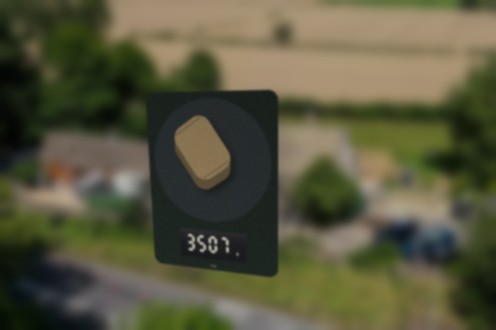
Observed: 3507 g
